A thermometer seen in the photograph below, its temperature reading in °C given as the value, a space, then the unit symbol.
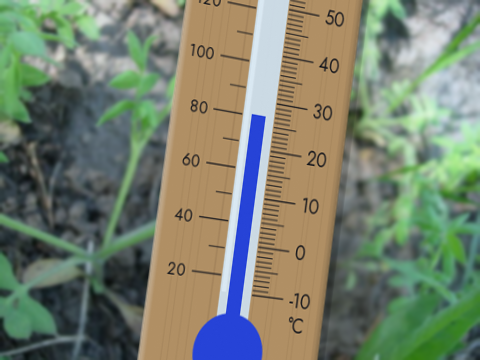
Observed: 27 °C
